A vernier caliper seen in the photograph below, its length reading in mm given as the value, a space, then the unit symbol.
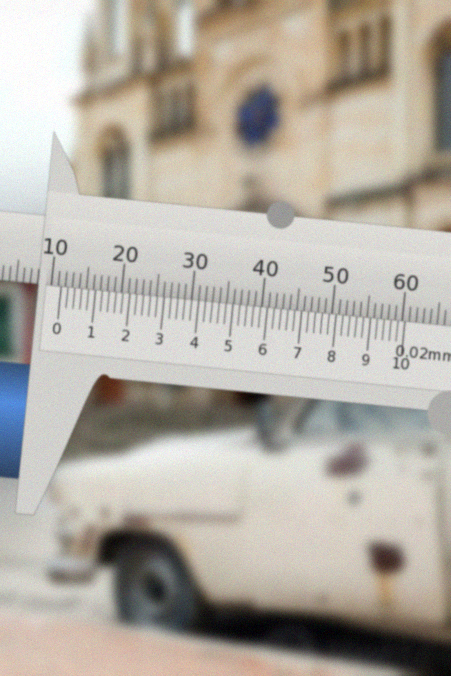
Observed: 11.4 mm
